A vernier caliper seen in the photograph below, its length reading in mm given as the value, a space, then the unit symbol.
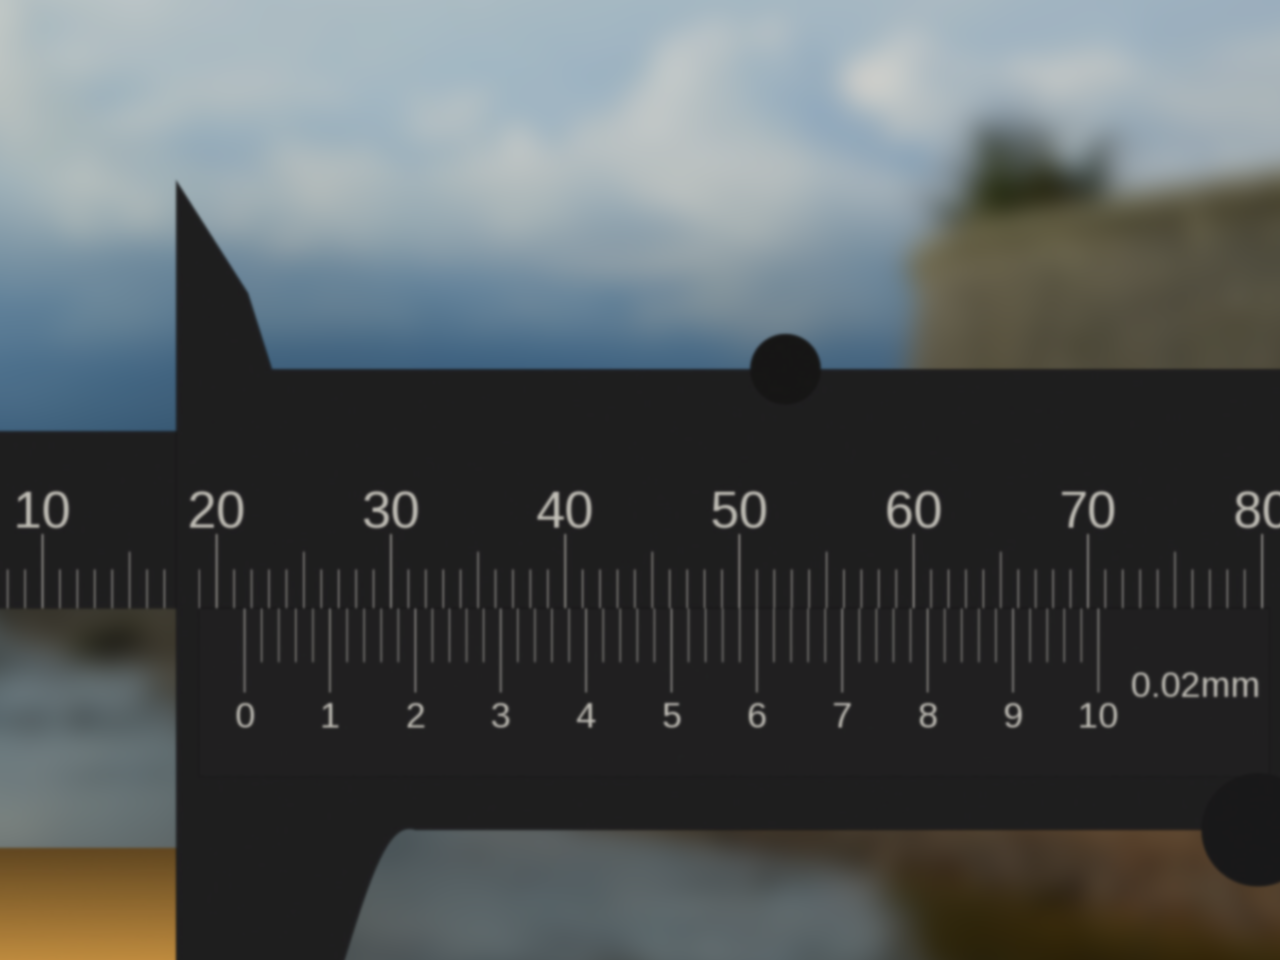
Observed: 21.6 mm
